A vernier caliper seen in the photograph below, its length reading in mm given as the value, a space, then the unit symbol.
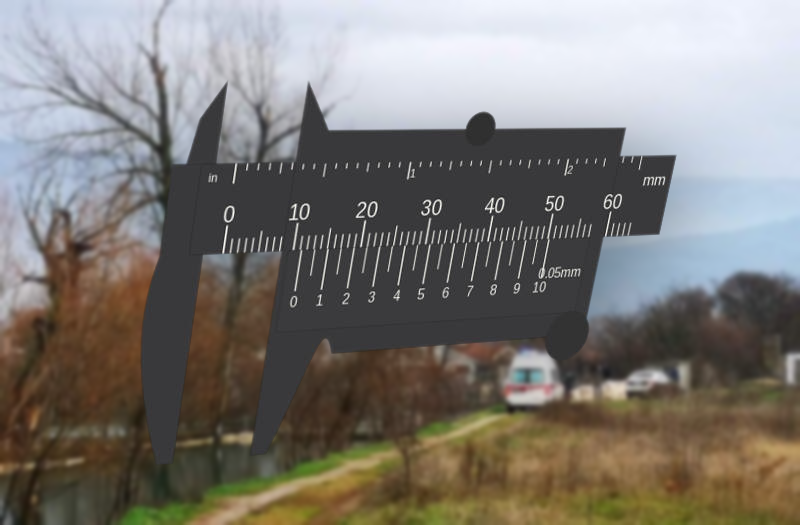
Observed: 11.2 mm
